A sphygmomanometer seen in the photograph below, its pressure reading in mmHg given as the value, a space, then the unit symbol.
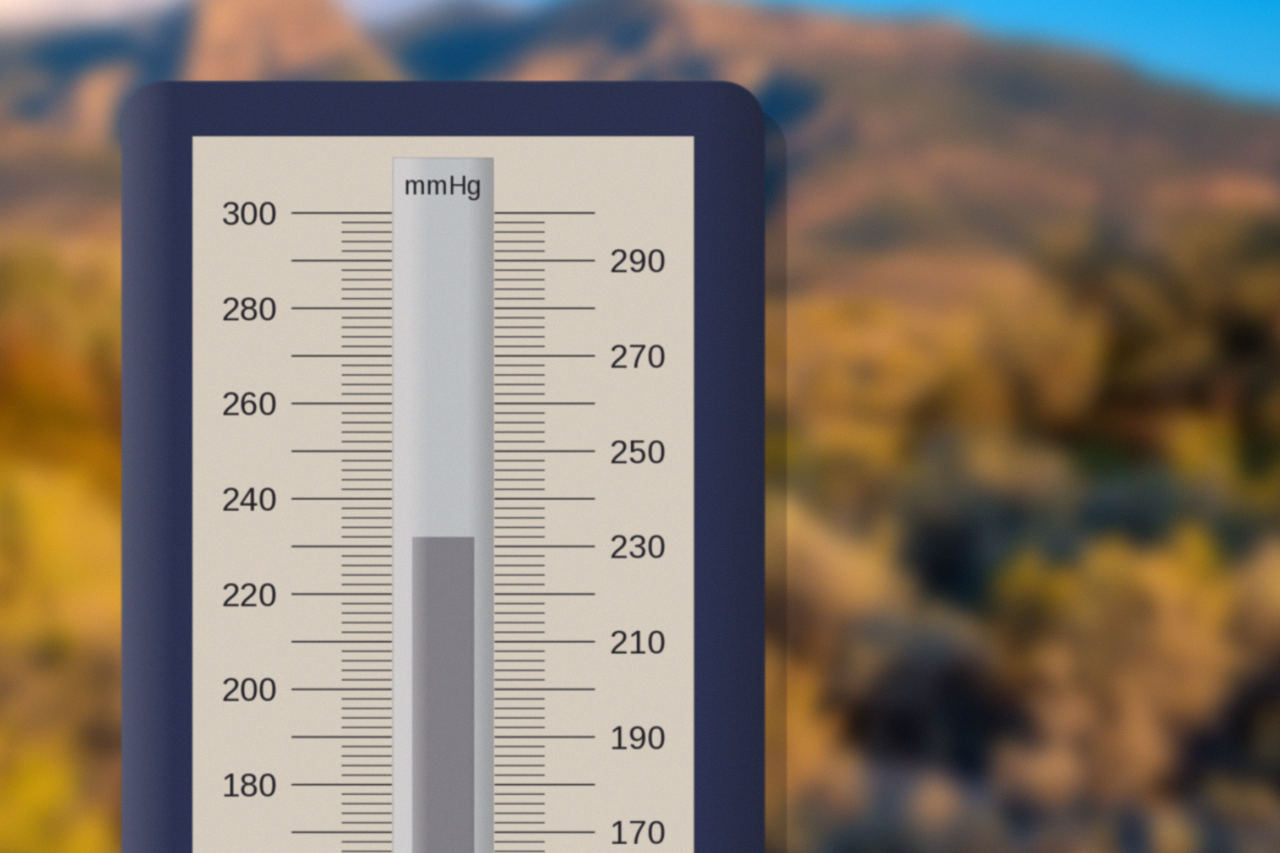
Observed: 232 mmHg
